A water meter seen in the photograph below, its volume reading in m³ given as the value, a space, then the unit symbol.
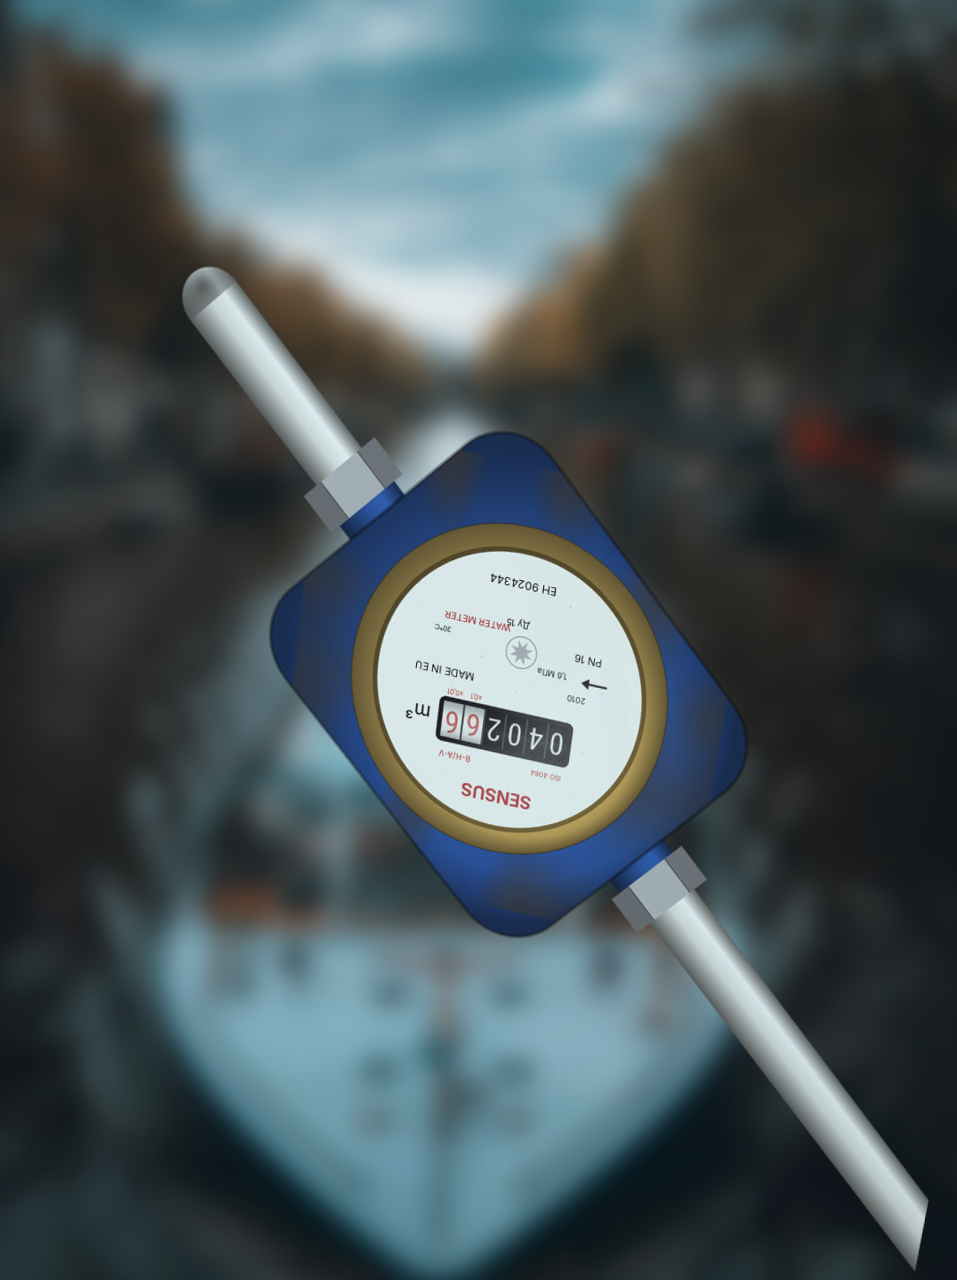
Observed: 402.66 m³
